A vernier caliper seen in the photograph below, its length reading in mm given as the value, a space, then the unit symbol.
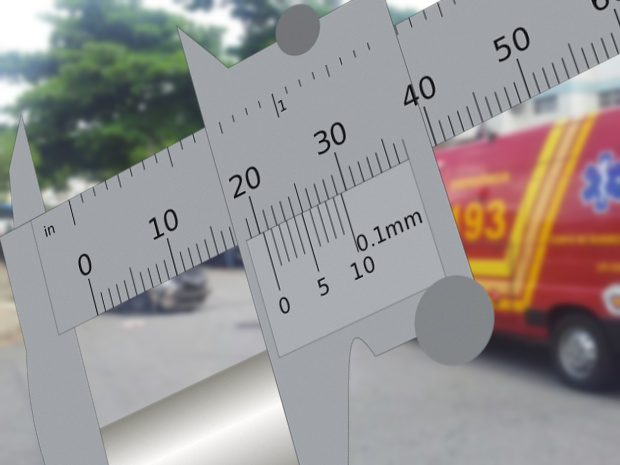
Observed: 20.4 mm
